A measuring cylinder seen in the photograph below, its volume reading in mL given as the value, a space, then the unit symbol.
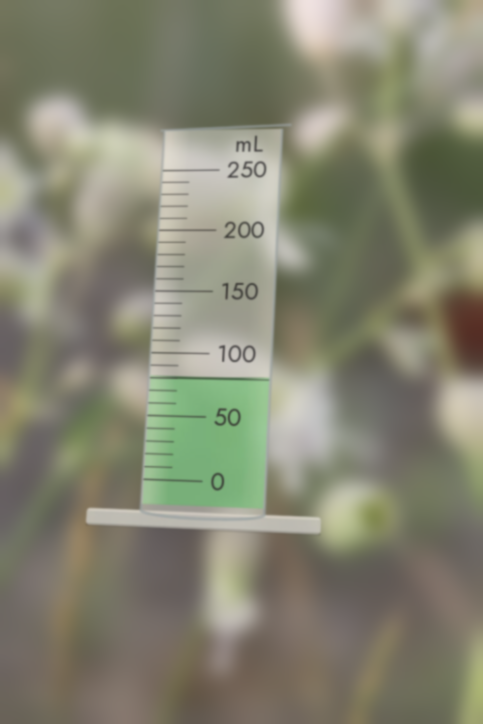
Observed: 80 mL
